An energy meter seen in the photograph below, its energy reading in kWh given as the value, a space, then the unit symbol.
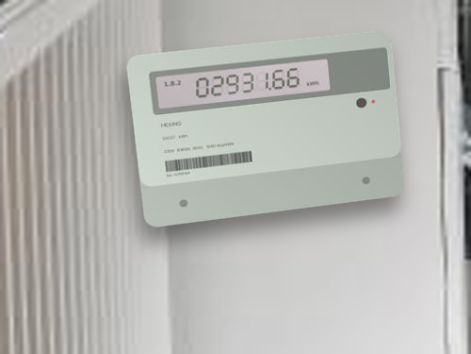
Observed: 2931.66 kWh
